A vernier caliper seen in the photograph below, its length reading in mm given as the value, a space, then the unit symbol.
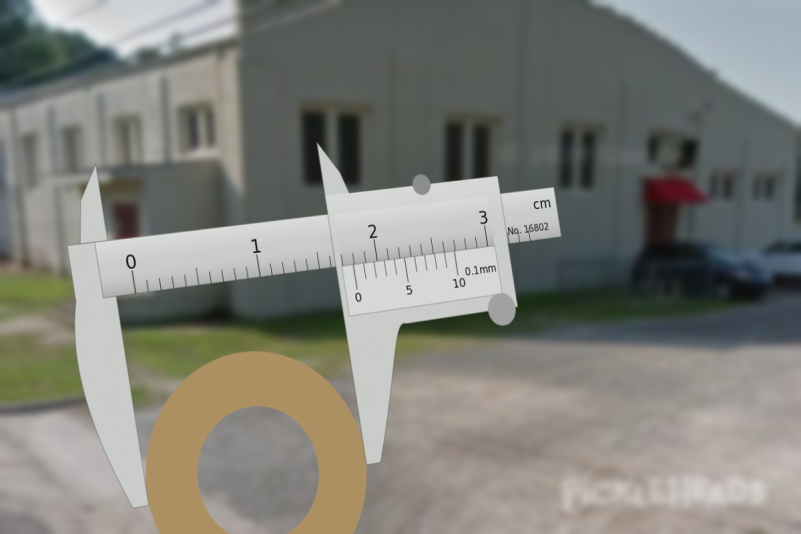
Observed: 17.9 mm
